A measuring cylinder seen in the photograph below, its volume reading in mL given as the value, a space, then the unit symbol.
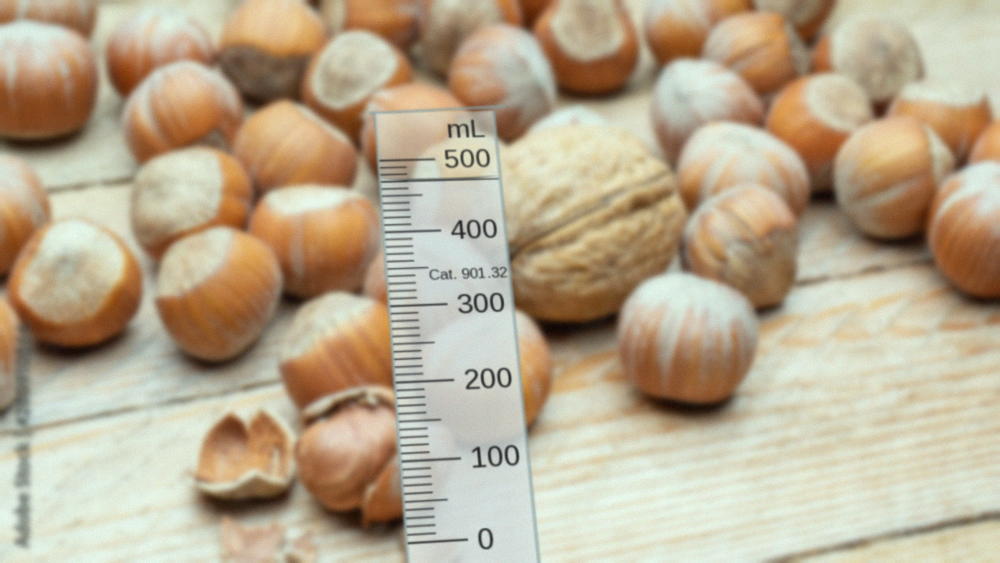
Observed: 470 mL
